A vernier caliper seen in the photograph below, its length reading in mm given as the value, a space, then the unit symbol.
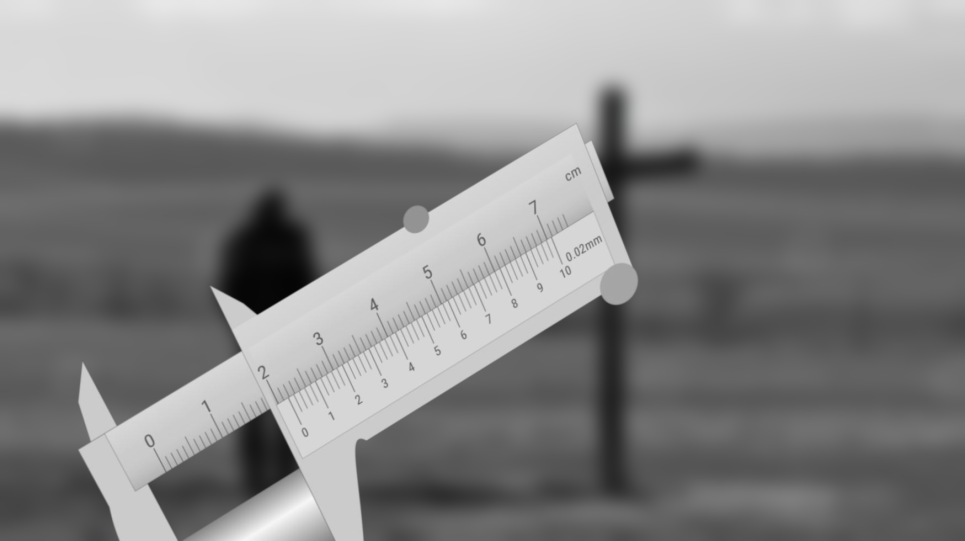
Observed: 21.8 mm
